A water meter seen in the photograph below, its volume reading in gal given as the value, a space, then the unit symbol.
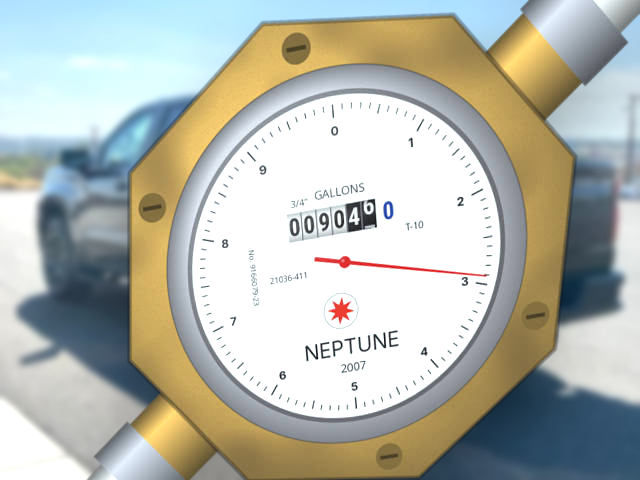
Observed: 90462.9 gal
